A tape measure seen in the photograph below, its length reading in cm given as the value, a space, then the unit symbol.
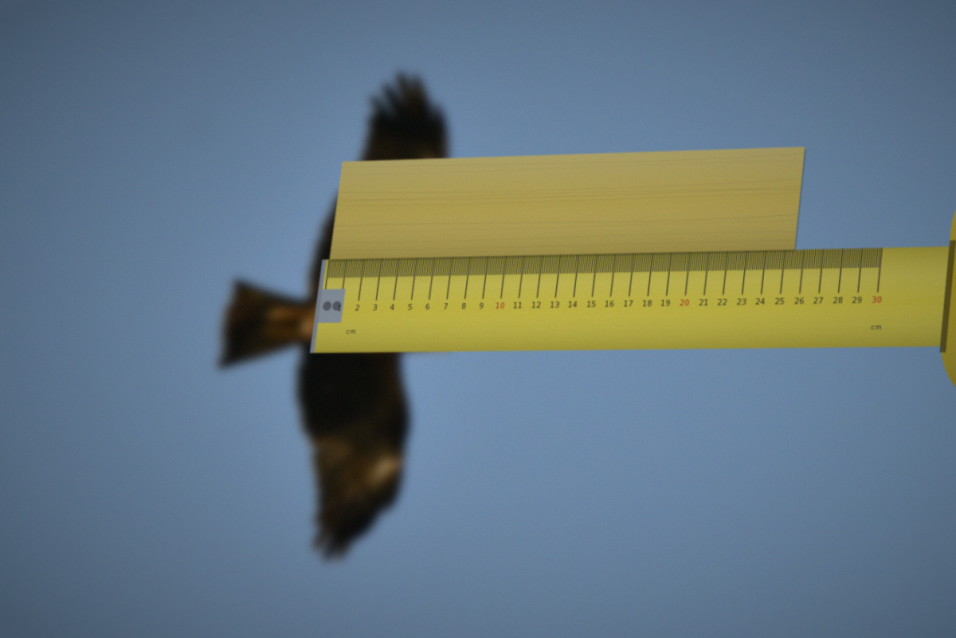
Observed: 25.5 cm
